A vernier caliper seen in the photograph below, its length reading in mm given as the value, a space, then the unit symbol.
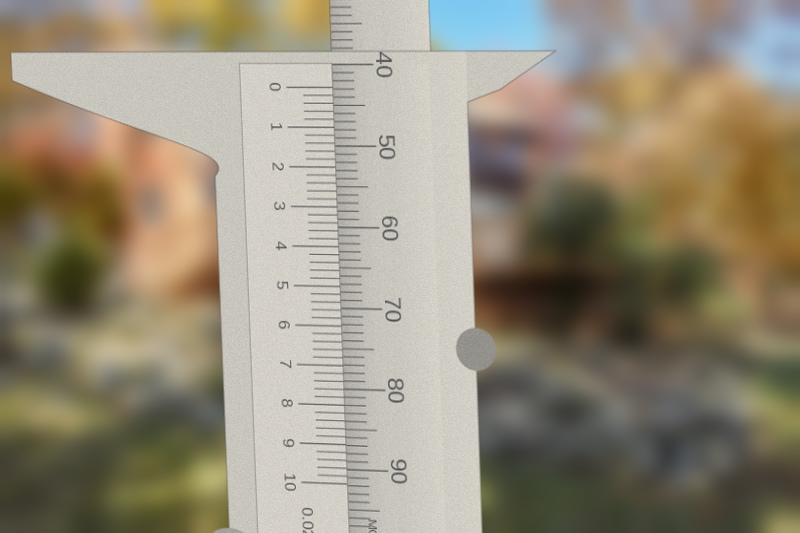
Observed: 42.8 mm
